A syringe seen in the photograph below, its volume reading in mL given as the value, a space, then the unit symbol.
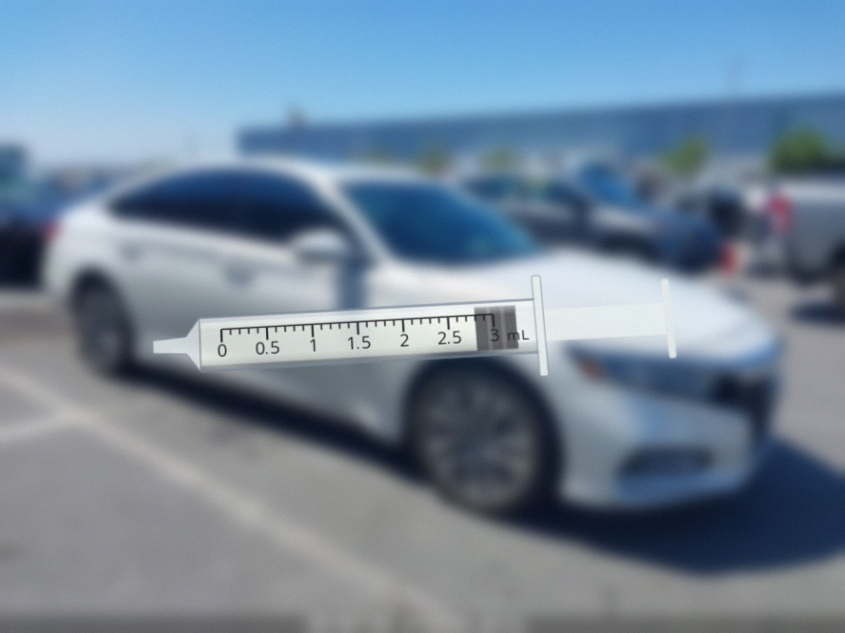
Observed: 2.8 mL
